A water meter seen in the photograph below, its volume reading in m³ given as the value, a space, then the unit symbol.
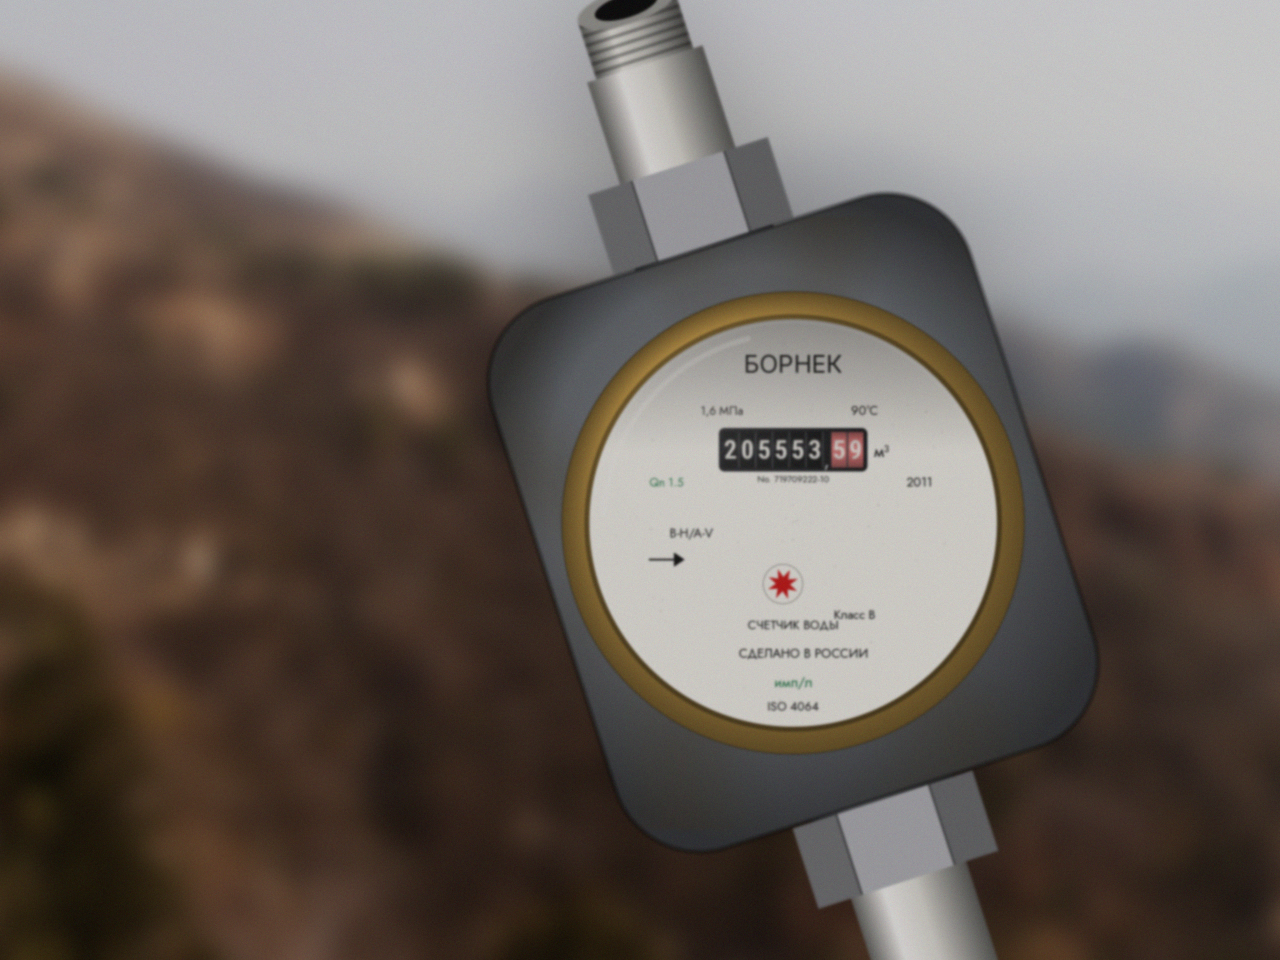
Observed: 205553.59 m³
